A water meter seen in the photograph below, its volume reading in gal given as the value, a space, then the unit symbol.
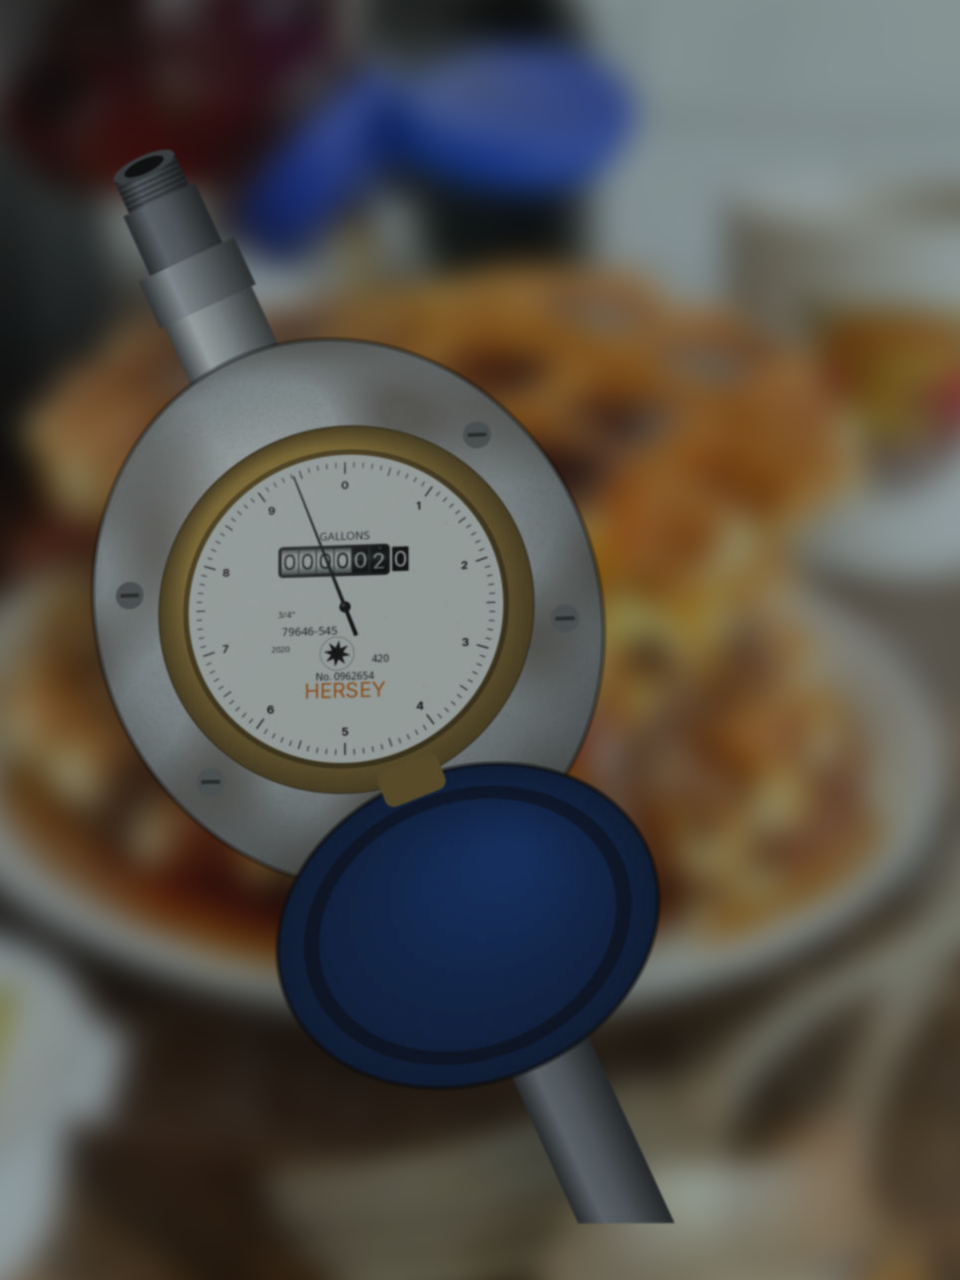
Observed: 19.4 gal
